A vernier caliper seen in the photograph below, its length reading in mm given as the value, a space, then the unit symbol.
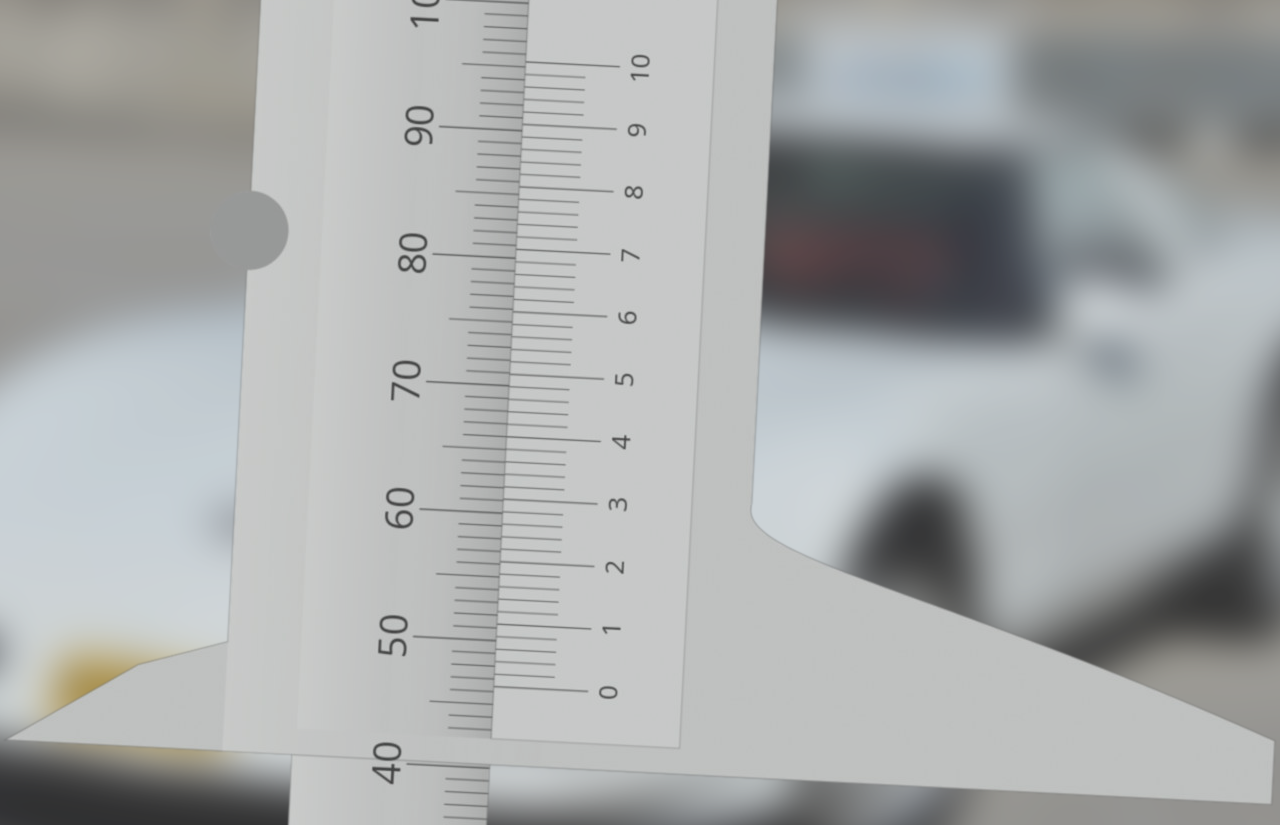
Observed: 46.4 mm
